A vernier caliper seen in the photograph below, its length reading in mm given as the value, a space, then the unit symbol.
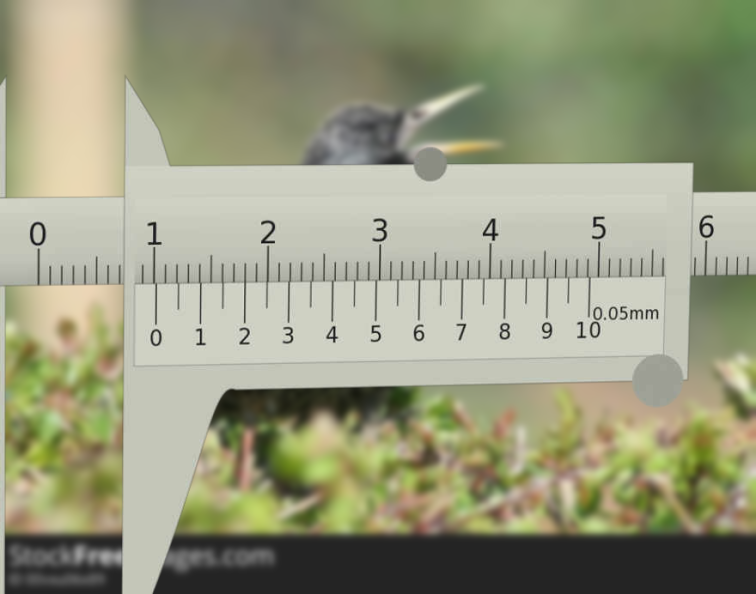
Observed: 10.2 mm
